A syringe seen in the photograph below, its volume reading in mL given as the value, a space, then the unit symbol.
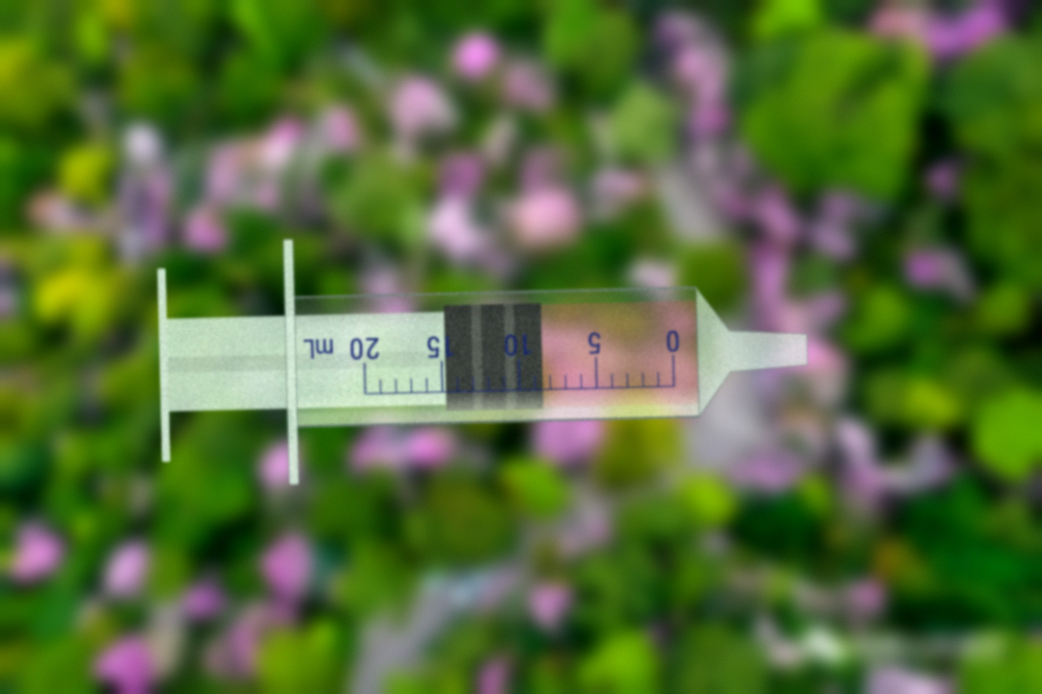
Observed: 8.5 mL
